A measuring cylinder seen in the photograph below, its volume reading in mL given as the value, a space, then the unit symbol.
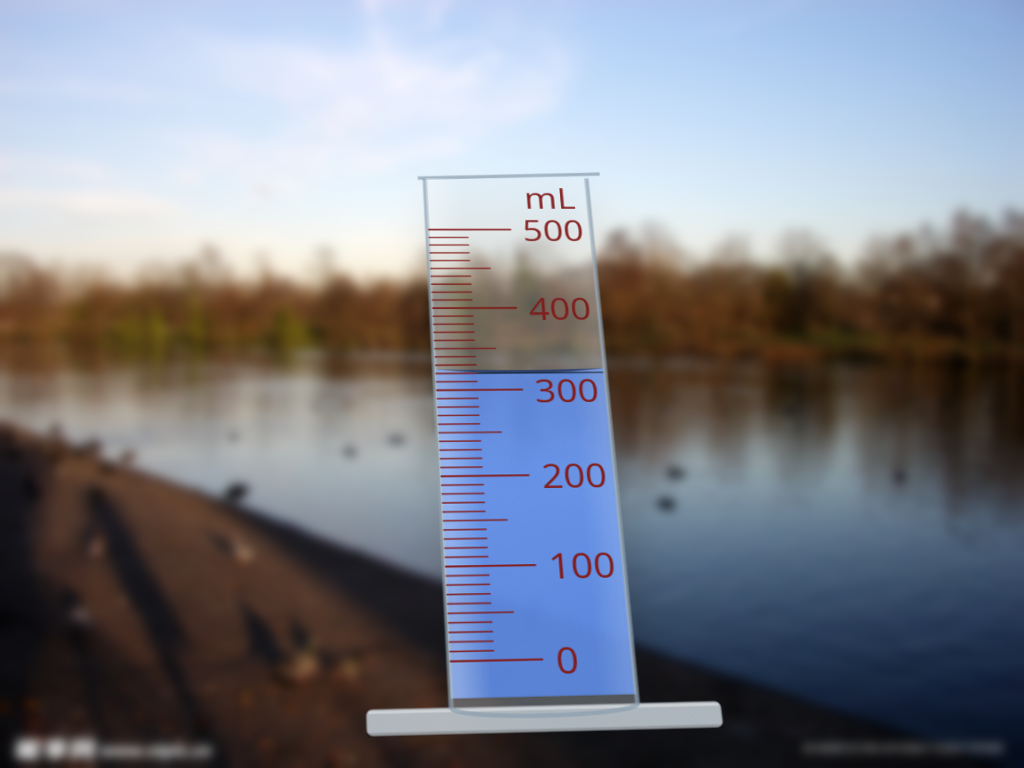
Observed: 320 mL
